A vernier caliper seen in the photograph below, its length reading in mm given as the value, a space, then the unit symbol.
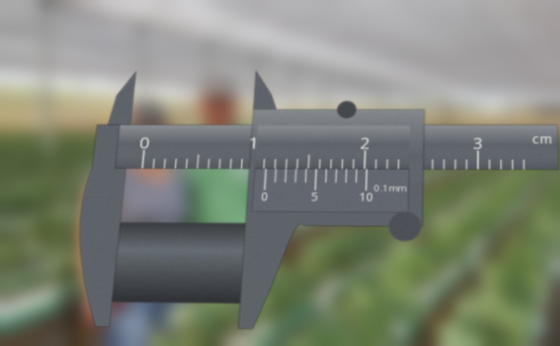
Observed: 11.2 mm
